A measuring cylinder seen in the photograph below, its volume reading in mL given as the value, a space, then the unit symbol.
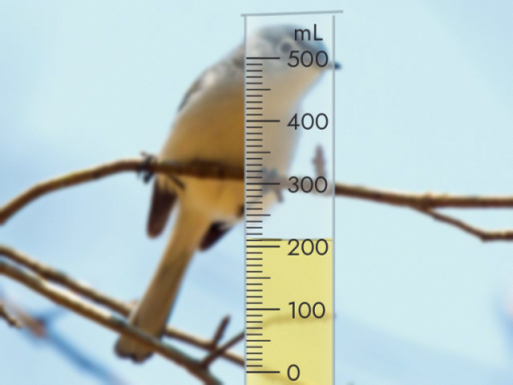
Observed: 210 mL
